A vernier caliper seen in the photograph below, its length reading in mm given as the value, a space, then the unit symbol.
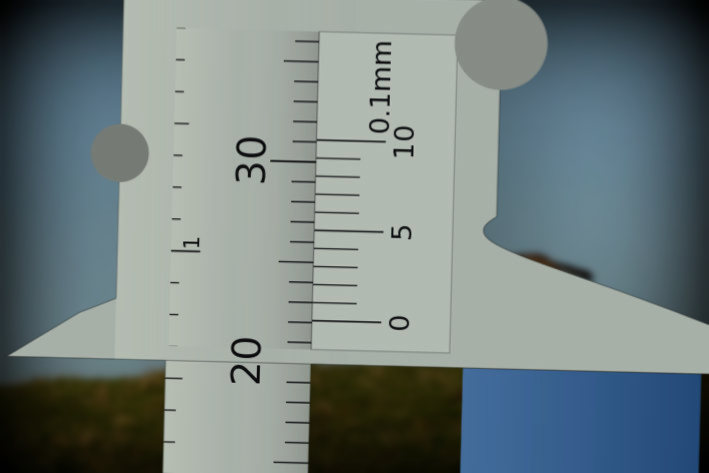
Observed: 22.1 mm
